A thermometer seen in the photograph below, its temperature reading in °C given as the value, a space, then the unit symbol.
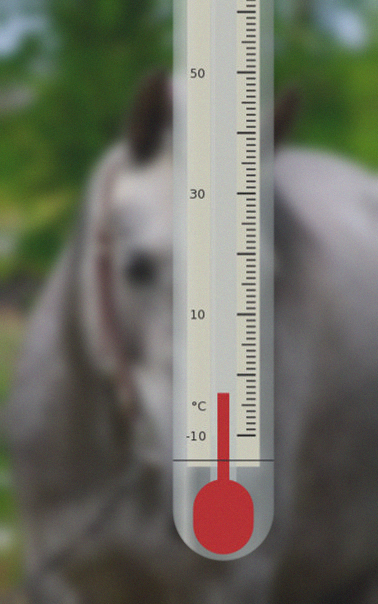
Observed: -3 °C
